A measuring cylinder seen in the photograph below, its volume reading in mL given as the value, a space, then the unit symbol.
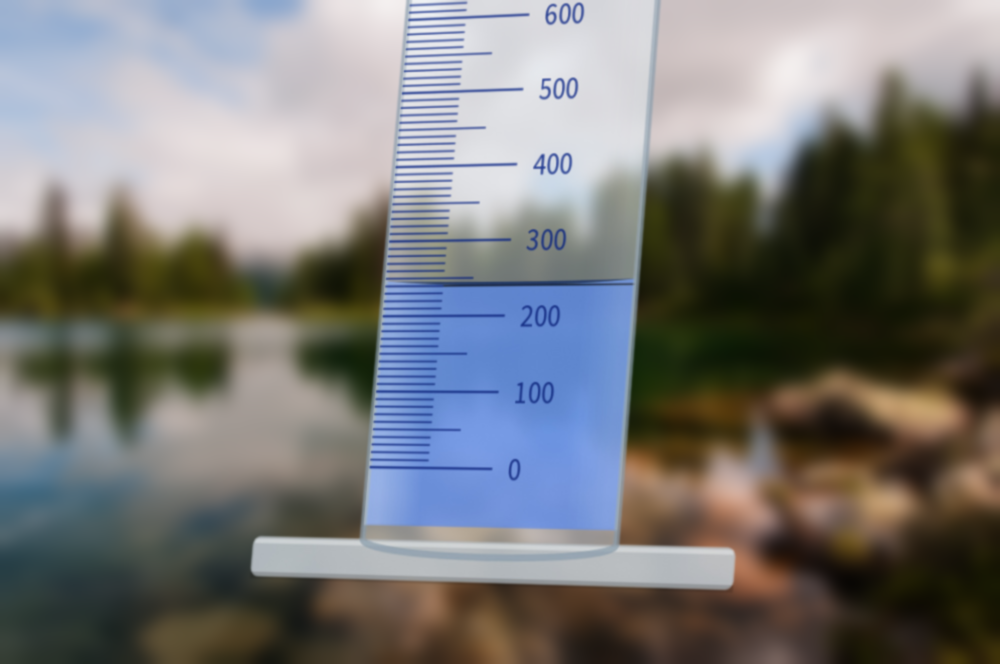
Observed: 240 mL
